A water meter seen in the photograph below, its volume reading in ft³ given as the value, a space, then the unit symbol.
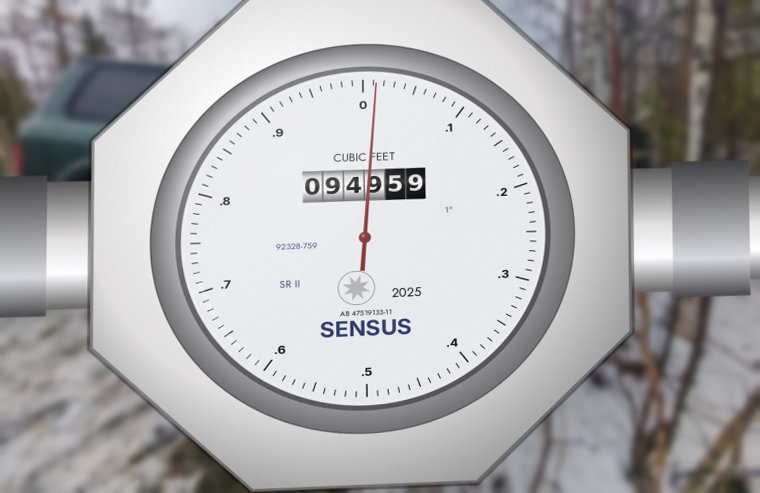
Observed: 94959.01 ft³
